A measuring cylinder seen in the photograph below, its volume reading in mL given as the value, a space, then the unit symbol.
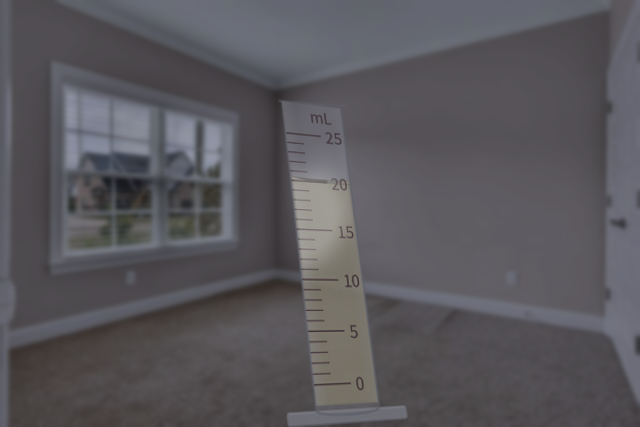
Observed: 20 mL
